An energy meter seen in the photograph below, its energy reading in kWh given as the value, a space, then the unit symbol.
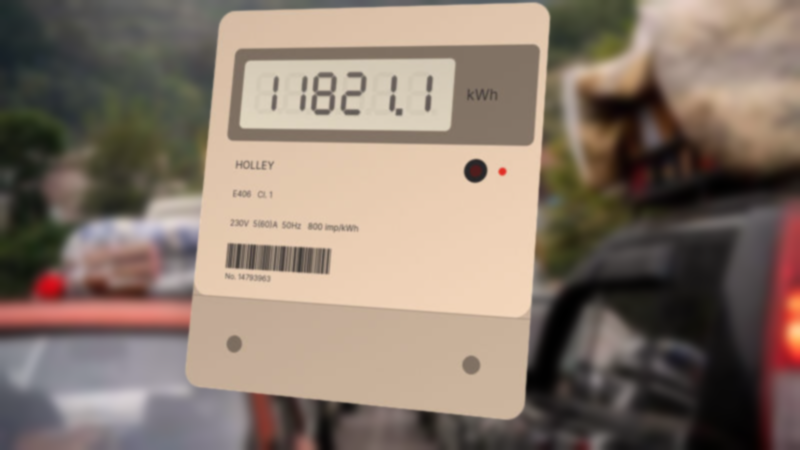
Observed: 11821.1 kWh
